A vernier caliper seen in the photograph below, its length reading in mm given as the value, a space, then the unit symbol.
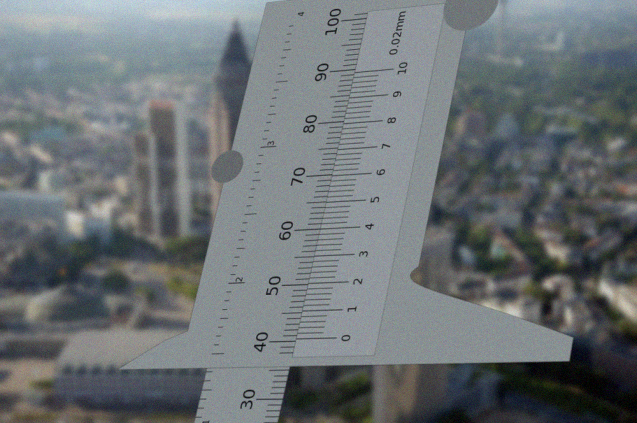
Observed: 40.4 mm
